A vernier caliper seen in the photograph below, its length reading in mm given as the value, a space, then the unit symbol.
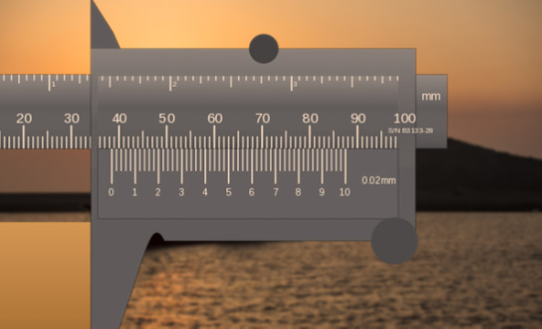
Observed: 38.5 mm
